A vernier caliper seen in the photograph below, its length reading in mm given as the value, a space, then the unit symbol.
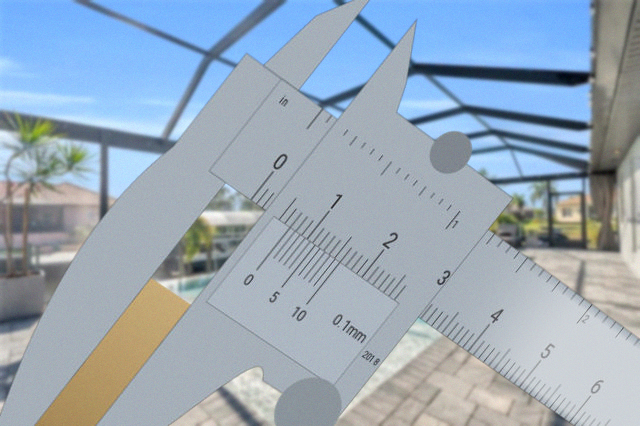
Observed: 7.0 mm
